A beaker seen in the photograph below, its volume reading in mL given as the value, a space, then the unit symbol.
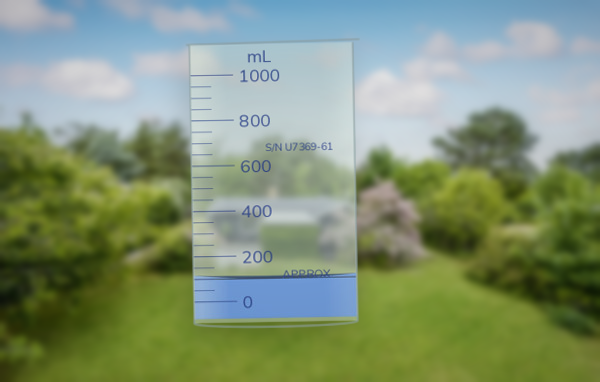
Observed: 100 mL
